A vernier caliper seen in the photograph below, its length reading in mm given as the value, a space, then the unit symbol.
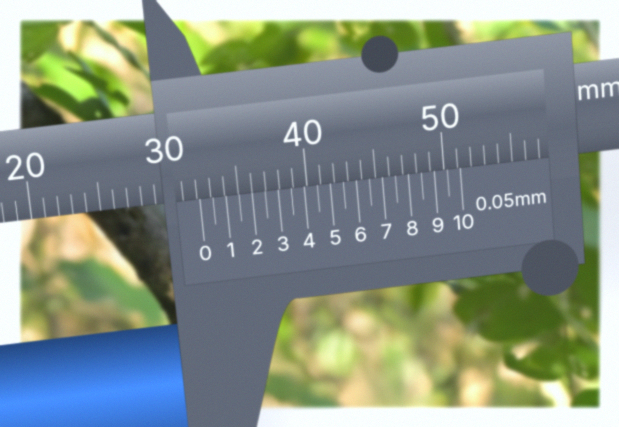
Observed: 32.2 mm
